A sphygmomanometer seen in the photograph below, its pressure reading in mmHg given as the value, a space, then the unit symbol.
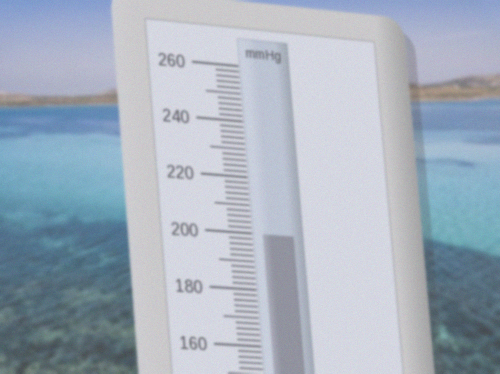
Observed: 200 mmHg
